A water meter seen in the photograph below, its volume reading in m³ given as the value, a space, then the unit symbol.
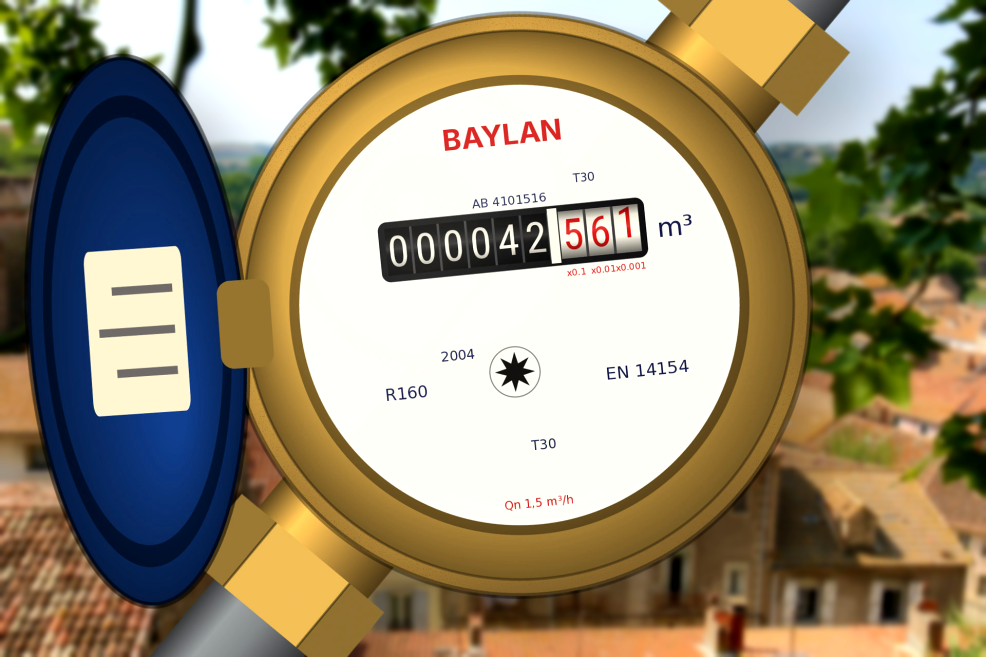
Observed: 42.561 m³
